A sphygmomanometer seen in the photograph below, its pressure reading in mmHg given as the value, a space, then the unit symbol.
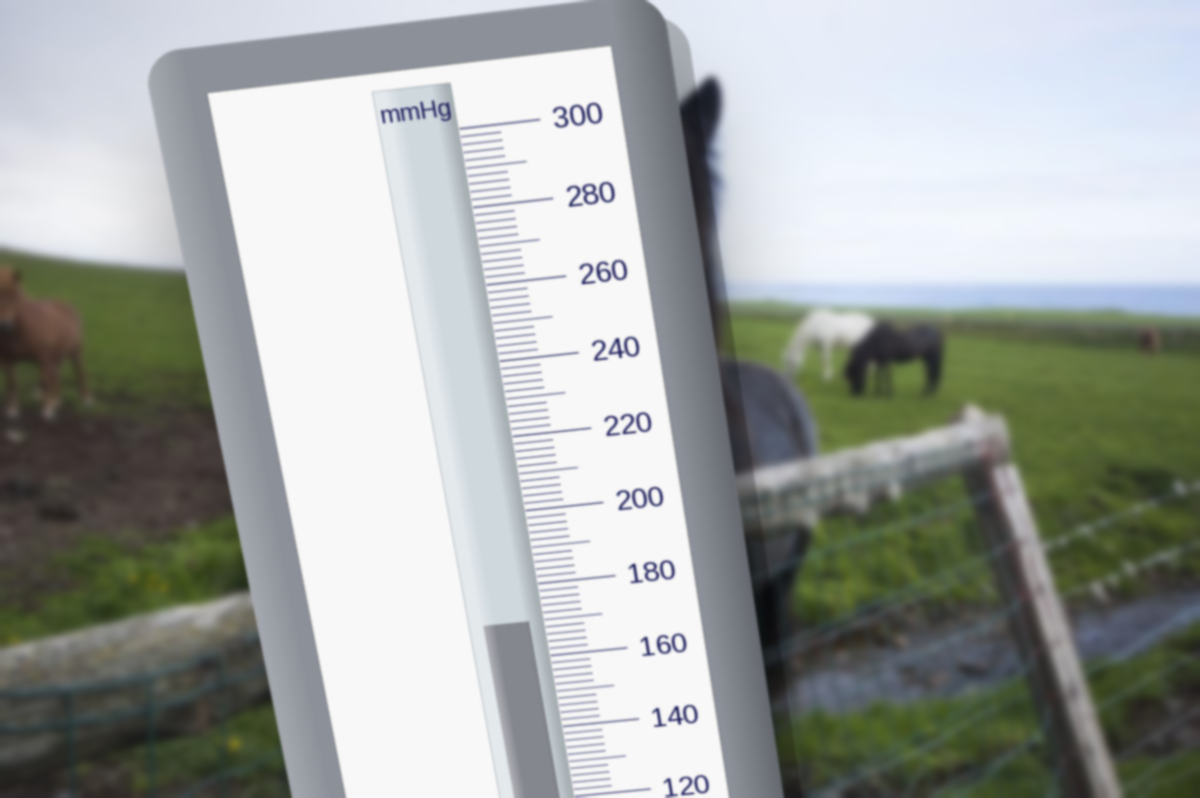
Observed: 170 mmHg
